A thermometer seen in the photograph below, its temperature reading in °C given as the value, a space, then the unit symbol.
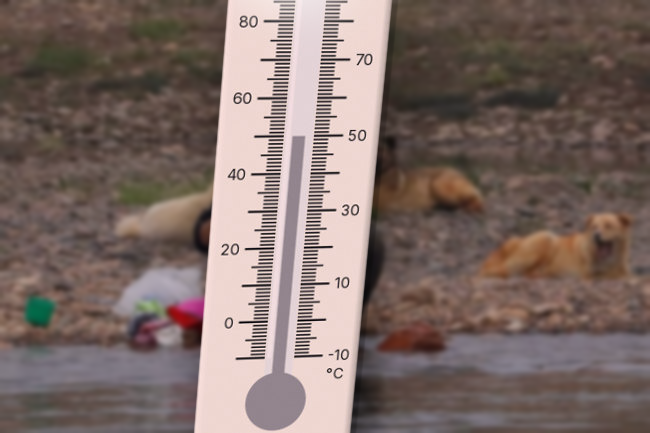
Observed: 50 °C
